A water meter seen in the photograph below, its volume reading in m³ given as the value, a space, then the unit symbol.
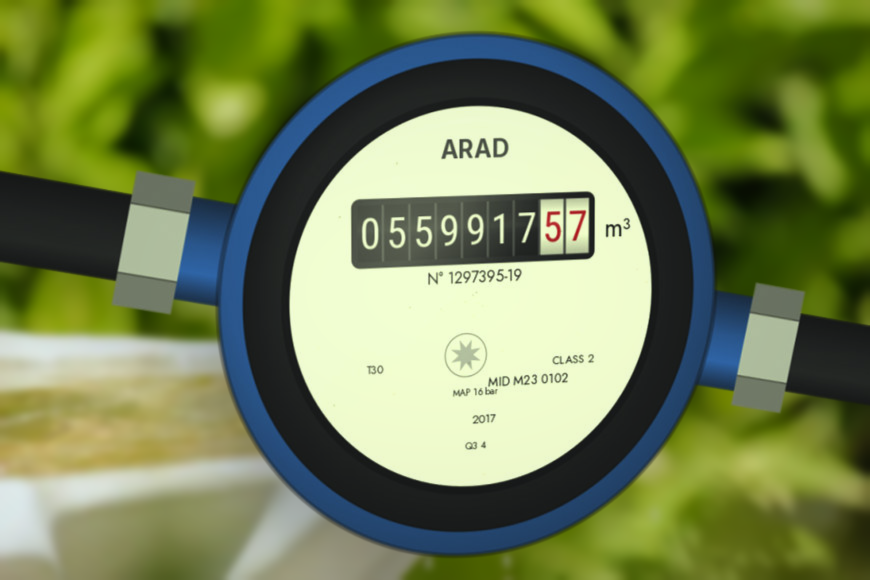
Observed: 559917.57 m³
